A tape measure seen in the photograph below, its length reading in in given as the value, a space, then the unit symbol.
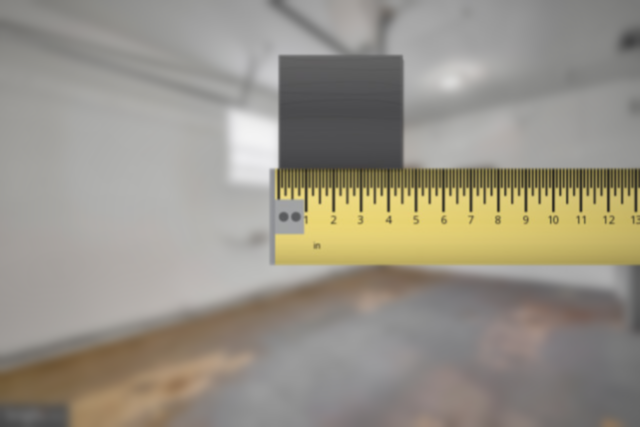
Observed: 4.5 in
